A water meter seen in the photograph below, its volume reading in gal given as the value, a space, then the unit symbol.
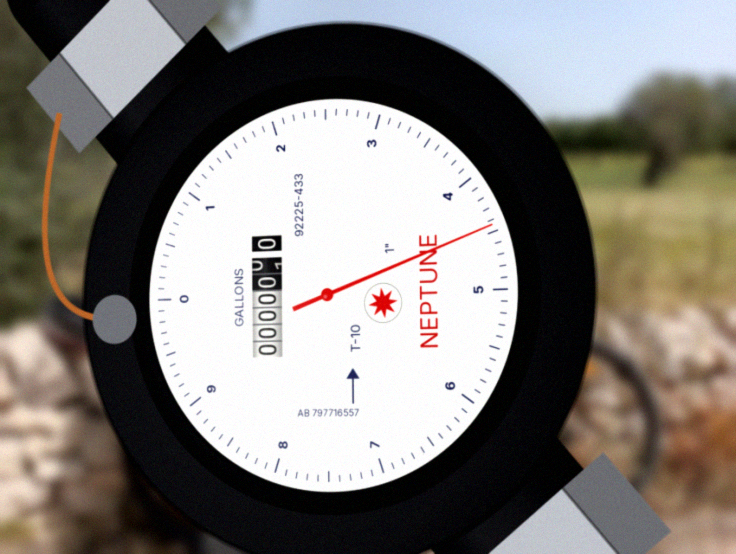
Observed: 4.4 gal
